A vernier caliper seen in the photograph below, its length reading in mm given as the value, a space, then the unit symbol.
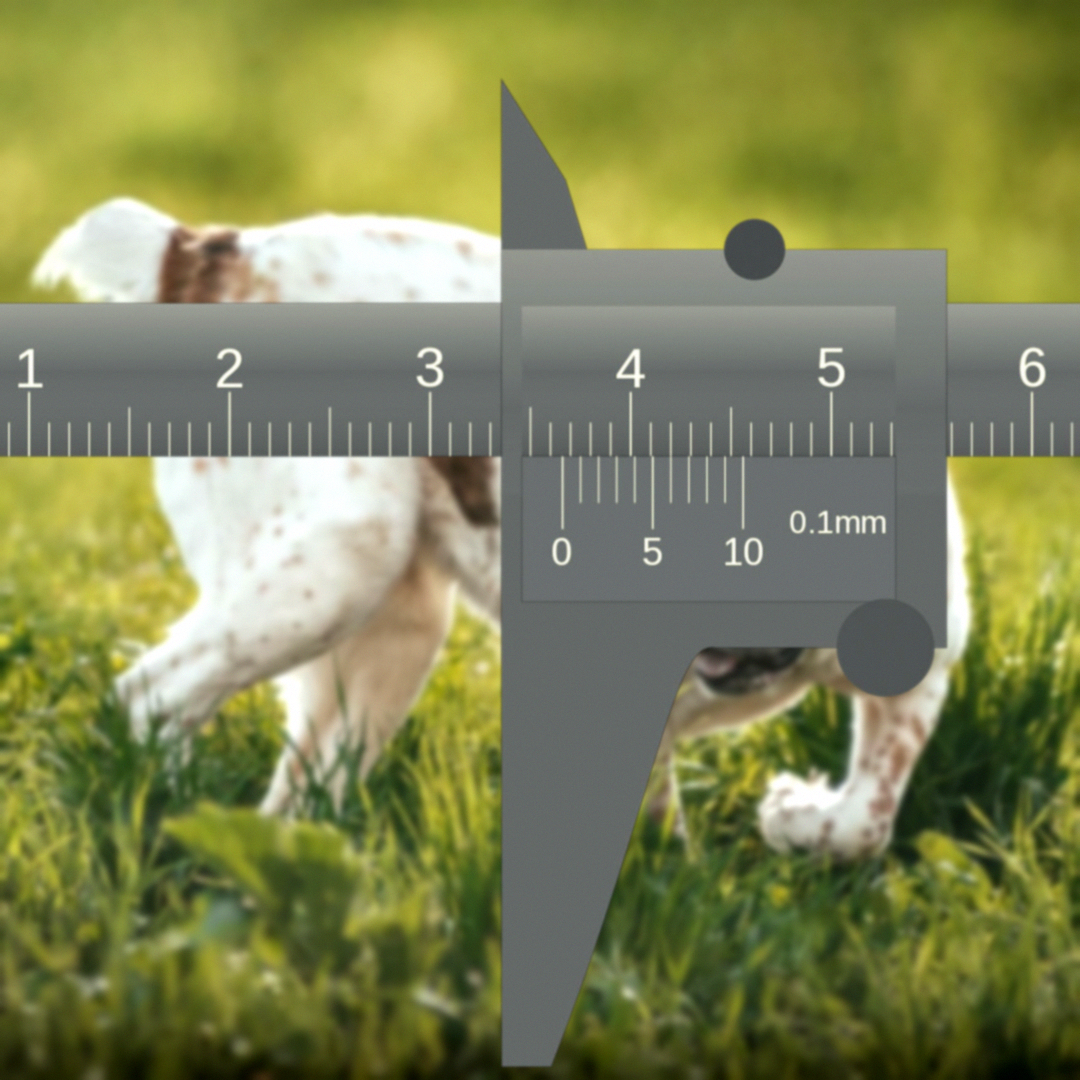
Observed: 36.6 mm
